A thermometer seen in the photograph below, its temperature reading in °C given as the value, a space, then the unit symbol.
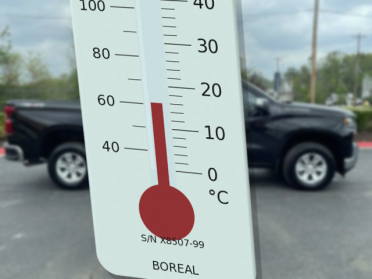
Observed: 16 °C
